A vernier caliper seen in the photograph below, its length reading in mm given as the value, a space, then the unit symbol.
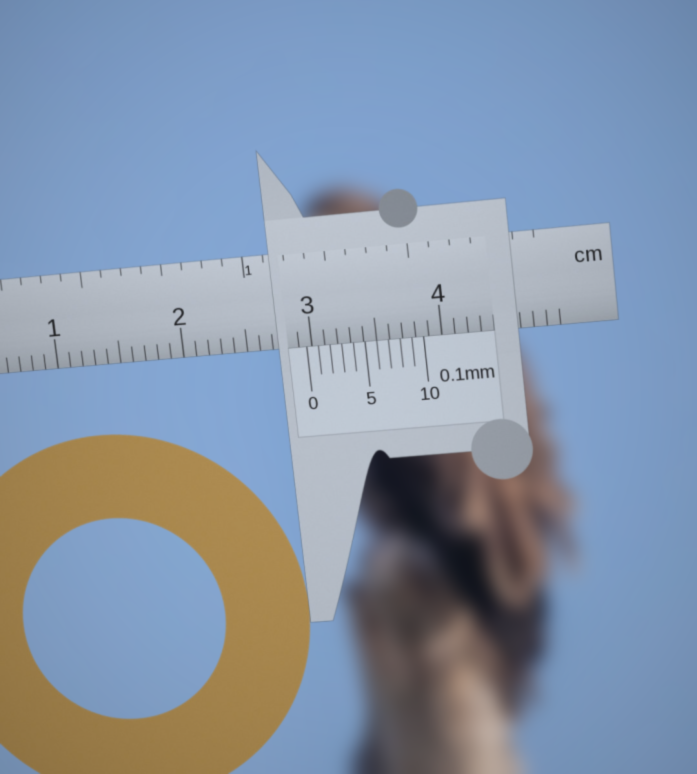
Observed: 29.6 mm
